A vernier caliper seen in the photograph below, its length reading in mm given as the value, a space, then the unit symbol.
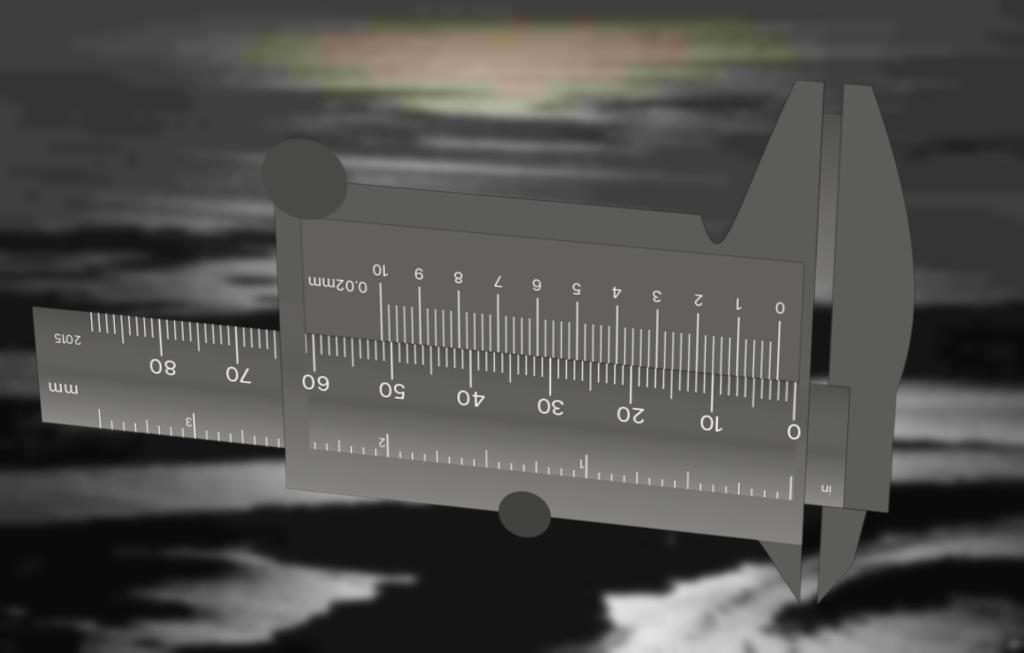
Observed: 2.2 mm
